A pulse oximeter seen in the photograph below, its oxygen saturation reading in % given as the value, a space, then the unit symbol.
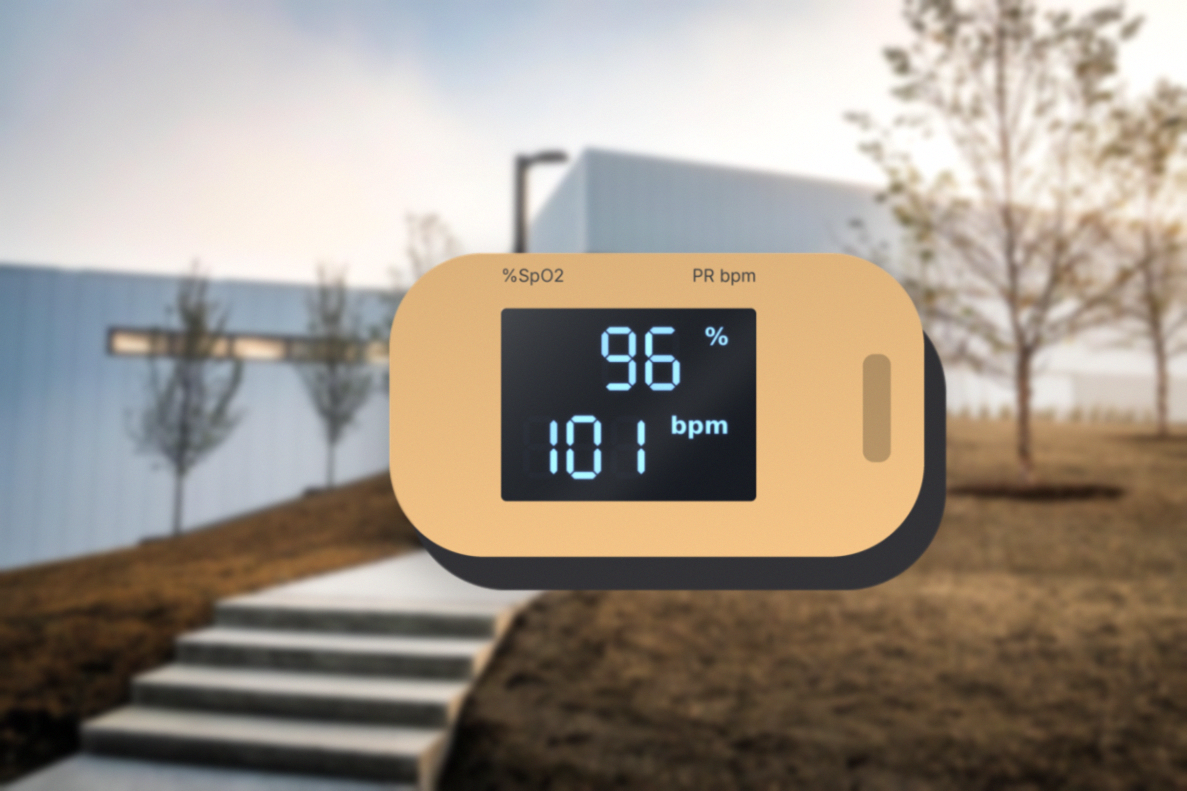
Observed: 96 %
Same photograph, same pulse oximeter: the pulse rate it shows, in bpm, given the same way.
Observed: 101 bpm
